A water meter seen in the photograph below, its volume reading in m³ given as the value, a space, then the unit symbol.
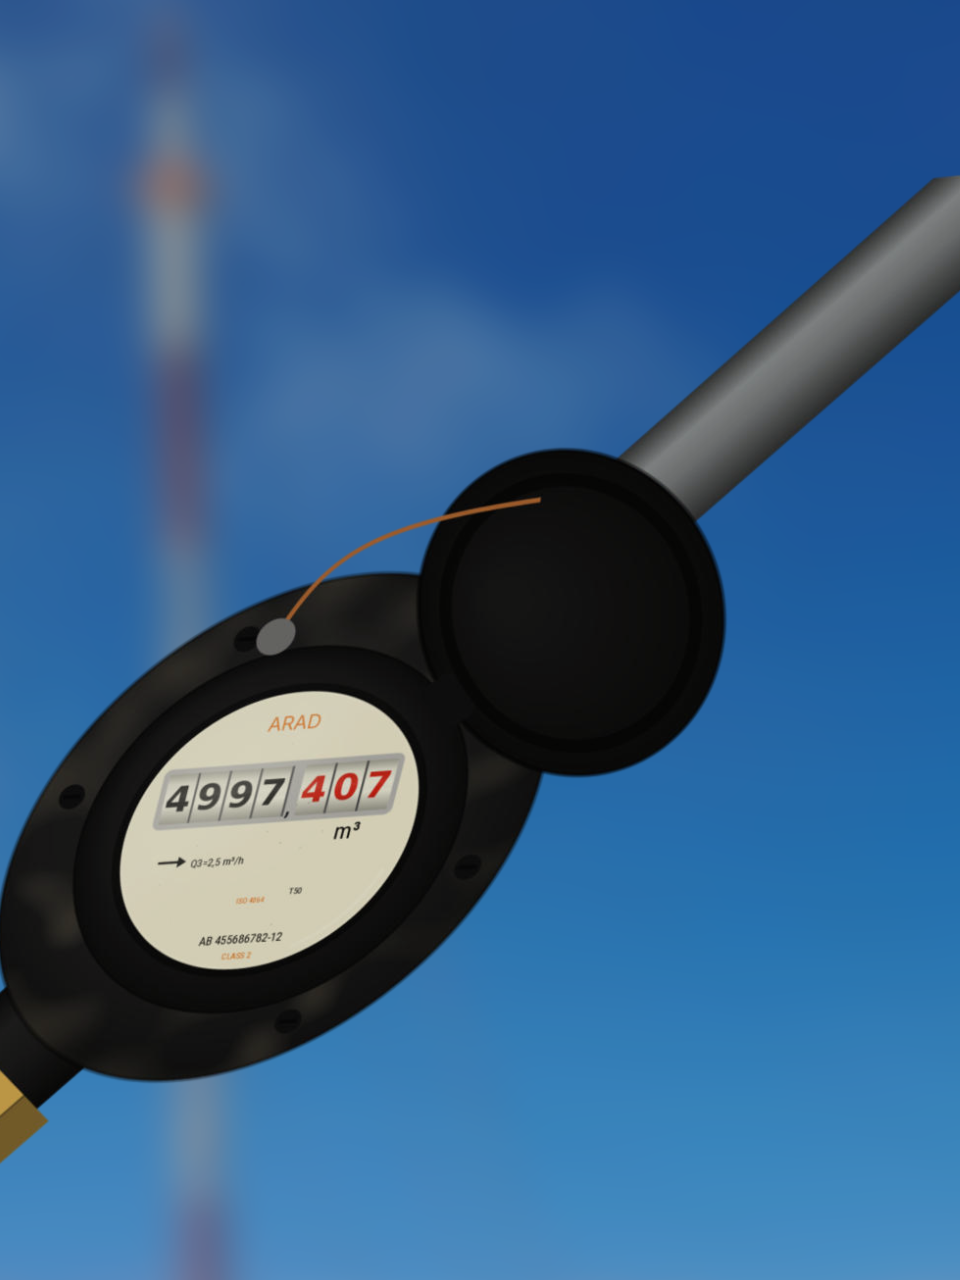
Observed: 4997.407 m³
